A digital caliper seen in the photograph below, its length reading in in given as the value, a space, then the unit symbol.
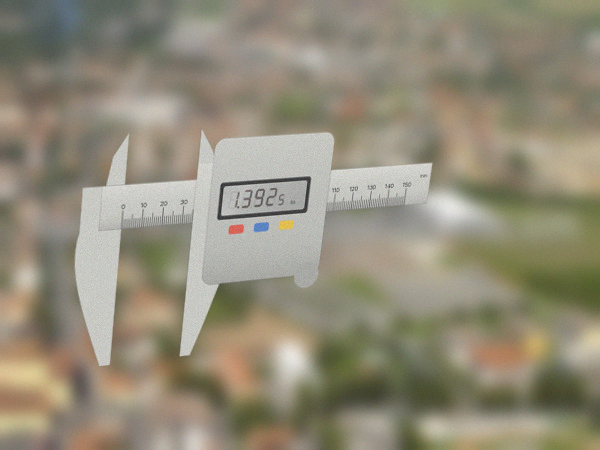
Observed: 1.3925 in
